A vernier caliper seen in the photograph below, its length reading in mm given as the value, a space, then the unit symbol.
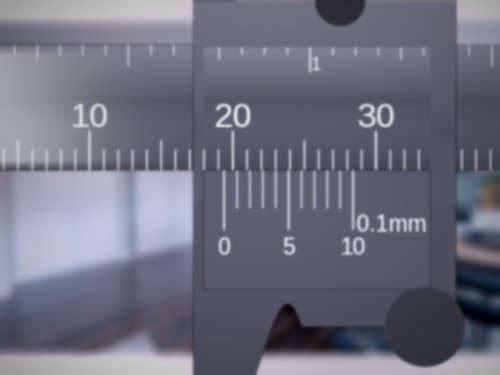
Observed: 19.4 mm
